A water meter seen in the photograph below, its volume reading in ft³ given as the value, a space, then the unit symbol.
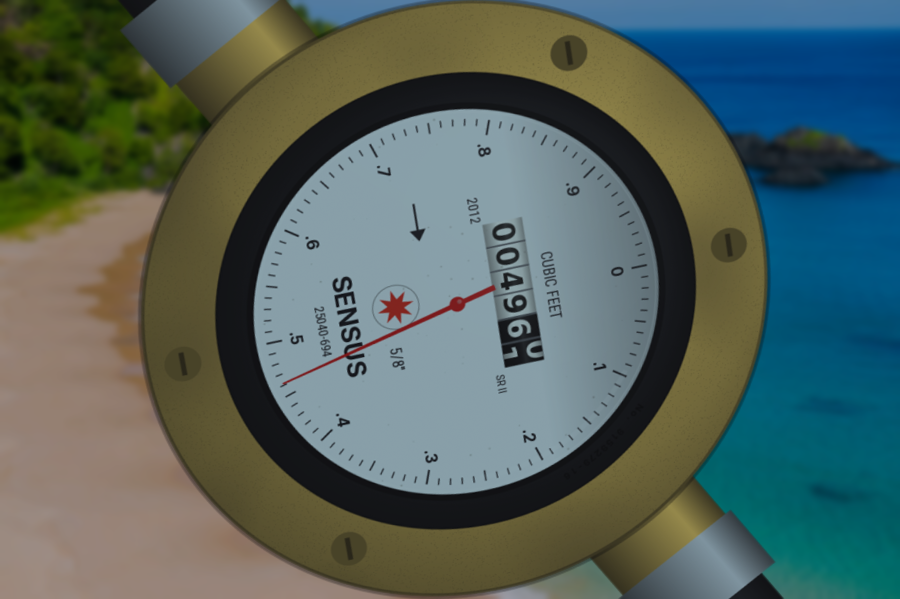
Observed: 4960.46 ft³
